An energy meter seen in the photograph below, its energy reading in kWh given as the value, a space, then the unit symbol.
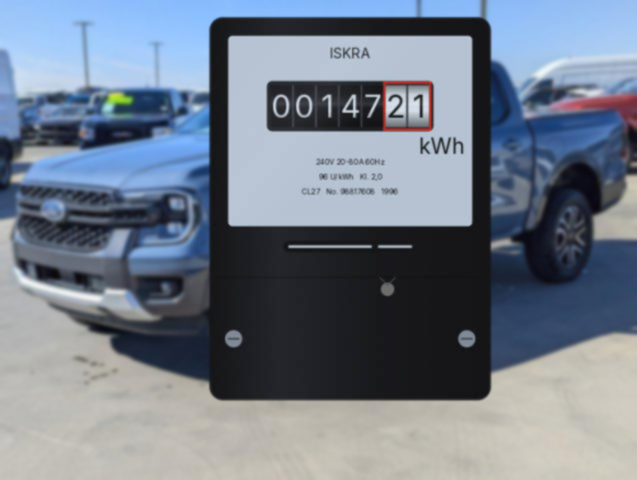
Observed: 147.21 kWh
